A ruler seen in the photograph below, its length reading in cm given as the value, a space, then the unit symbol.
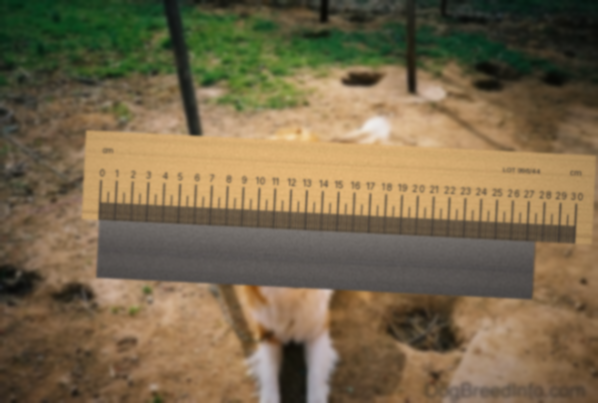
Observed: 27.5 cm
